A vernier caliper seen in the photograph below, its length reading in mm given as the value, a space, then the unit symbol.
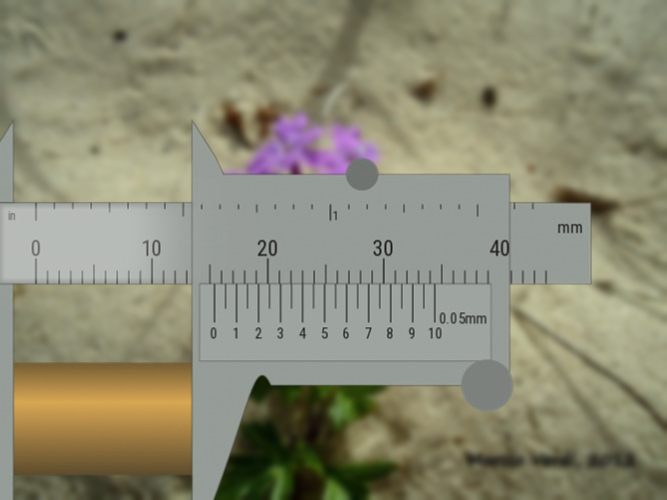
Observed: 15.4 mm
